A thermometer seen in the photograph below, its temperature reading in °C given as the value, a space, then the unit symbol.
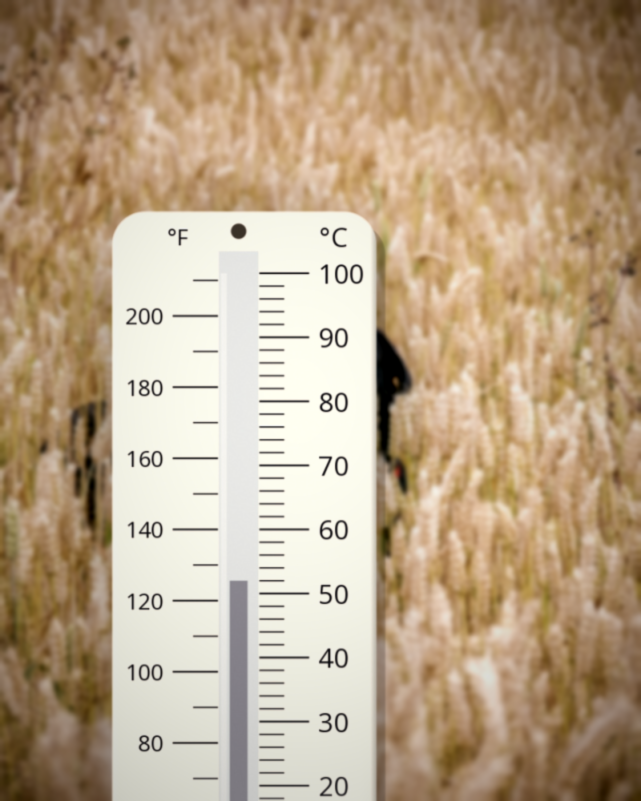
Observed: 52 °C
